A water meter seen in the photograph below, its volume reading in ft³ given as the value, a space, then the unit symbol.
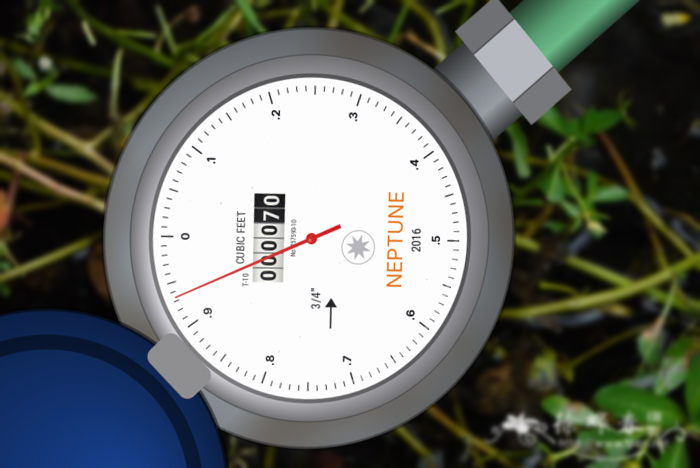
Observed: 69.93 ft³
